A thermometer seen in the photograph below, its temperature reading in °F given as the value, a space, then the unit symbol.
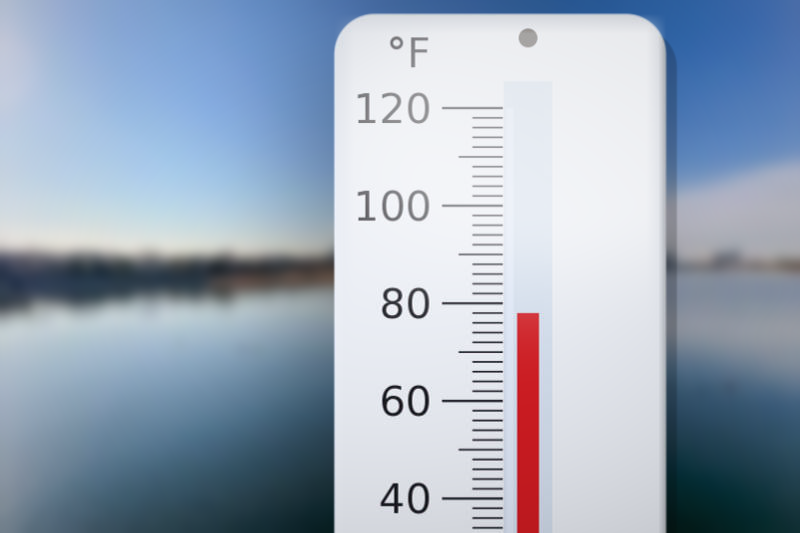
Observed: 78 °F
